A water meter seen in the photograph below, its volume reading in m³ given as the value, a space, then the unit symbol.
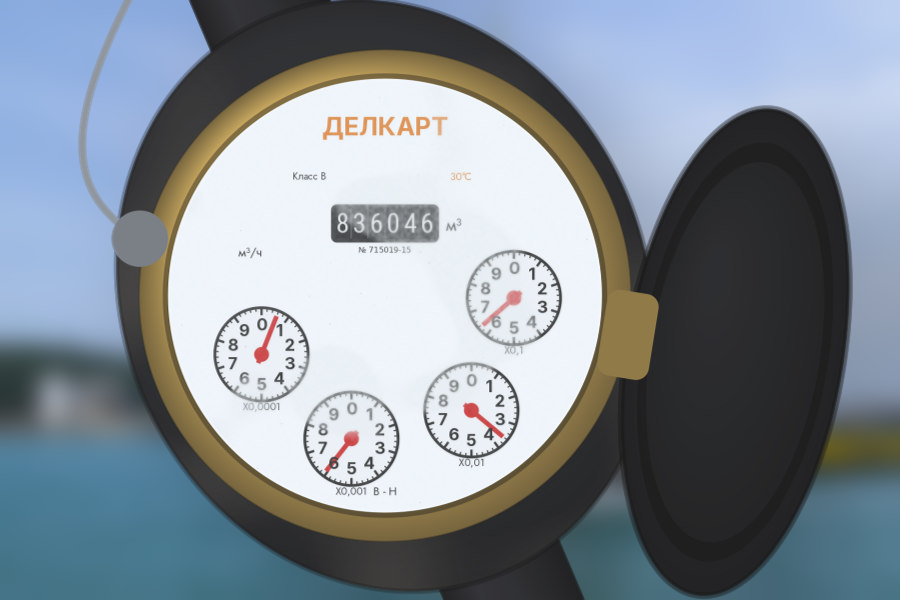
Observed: 836046.6360 m³
